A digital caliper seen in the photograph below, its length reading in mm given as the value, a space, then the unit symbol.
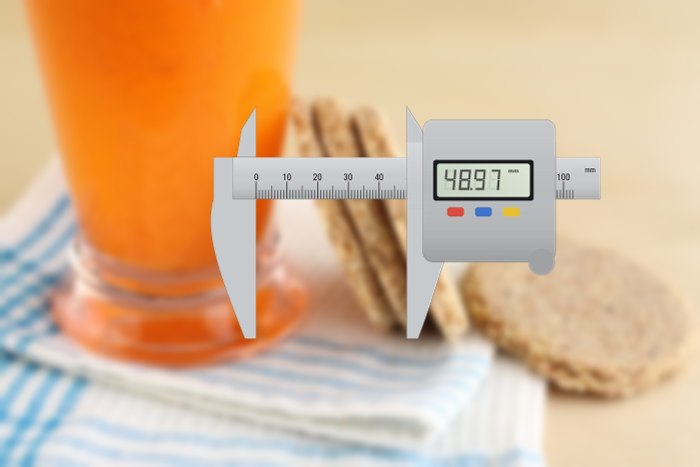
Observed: 48.97 mm
